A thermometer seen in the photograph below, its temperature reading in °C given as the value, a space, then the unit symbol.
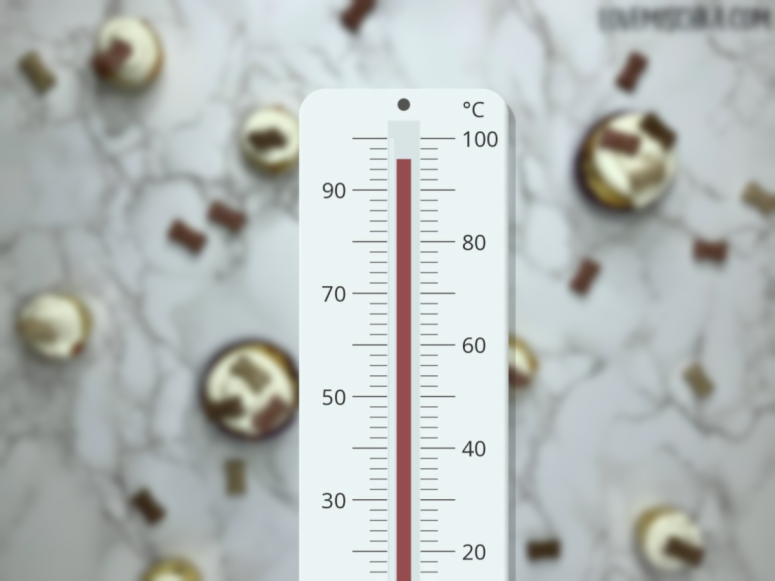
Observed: 96 °C
